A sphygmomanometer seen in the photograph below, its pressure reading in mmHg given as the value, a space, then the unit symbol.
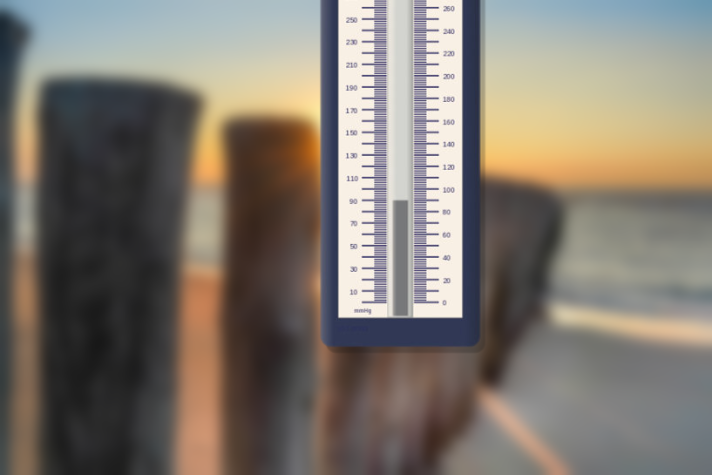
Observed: 90 mmHg
